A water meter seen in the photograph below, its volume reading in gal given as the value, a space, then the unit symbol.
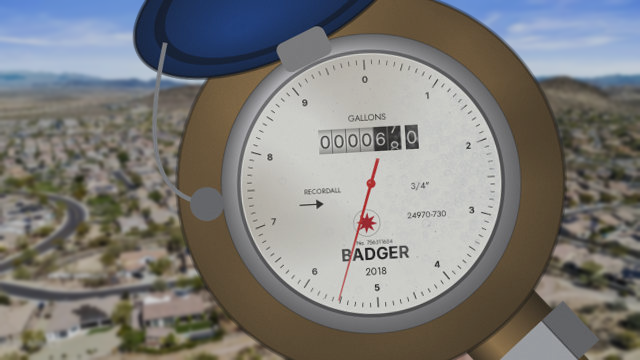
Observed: 675.5 gal
